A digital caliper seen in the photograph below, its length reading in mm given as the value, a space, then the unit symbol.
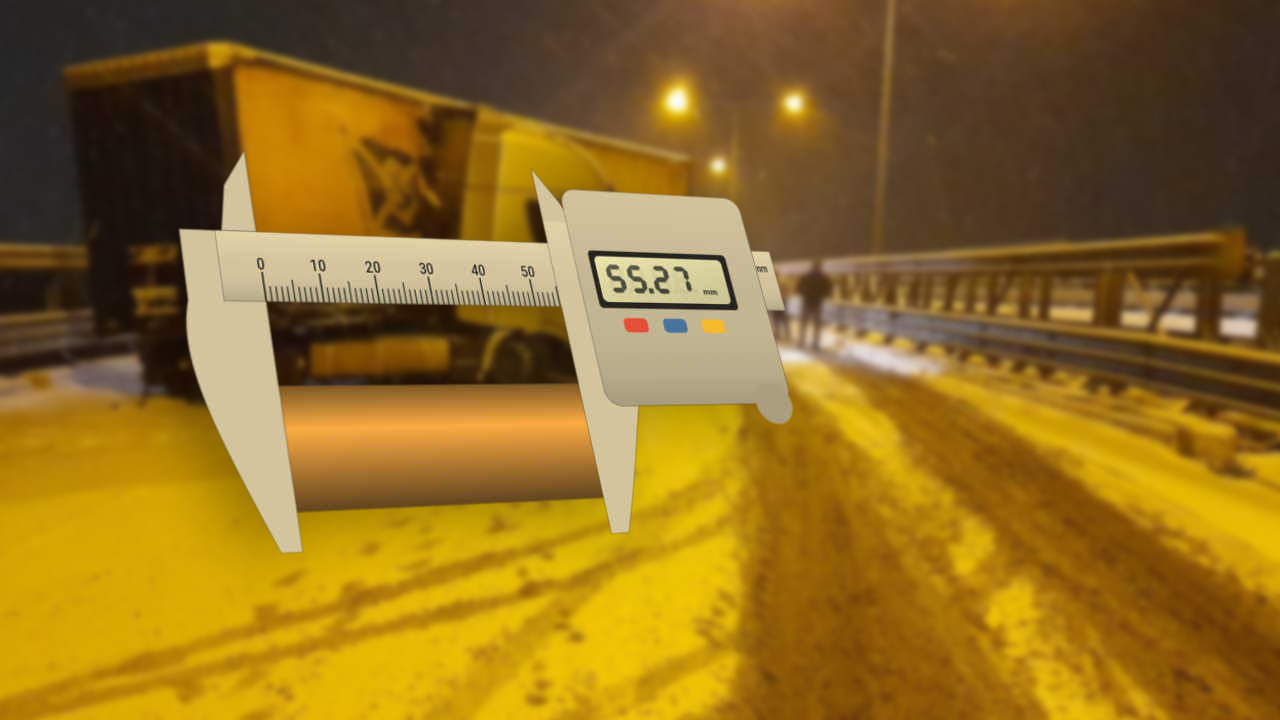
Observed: 55.27 mm
